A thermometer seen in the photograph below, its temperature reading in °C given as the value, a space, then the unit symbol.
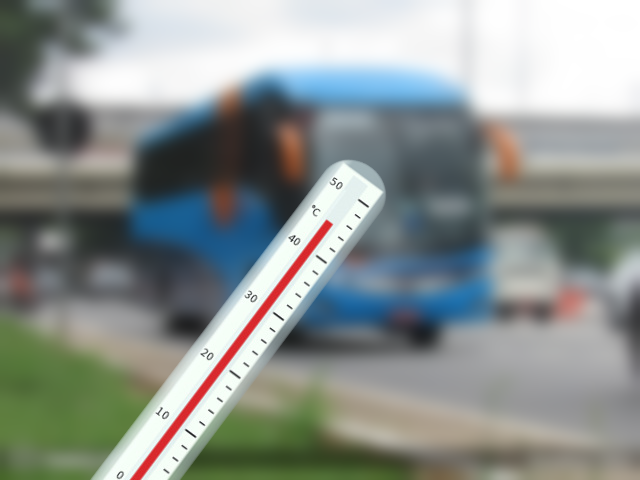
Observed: 45 °C
